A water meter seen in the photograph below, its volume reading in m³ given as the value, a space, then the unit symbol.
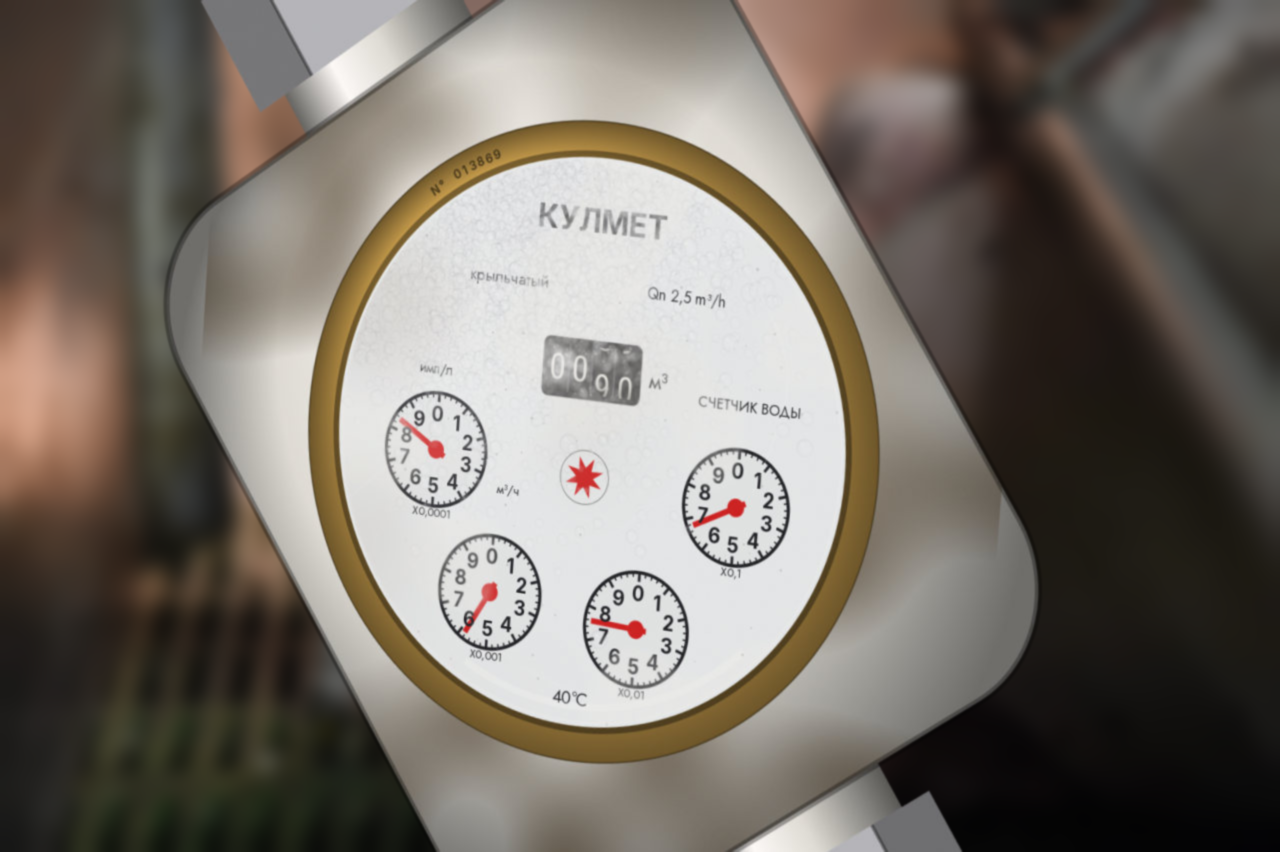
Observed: 89.6758 m³
